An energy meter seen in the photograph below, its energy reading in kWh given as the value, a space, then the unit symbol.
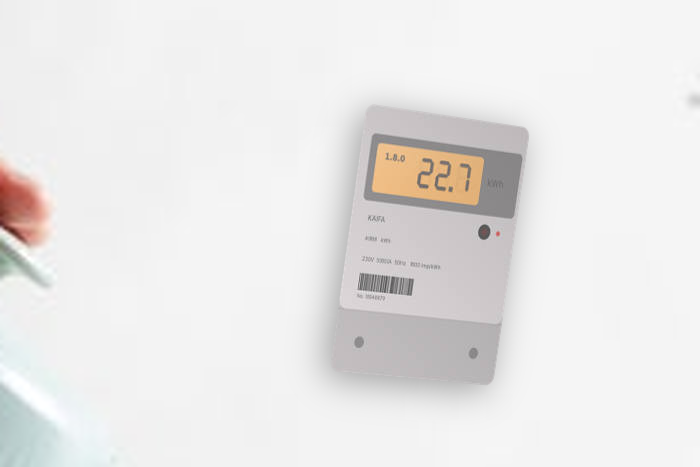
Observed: 22.7 kWh
